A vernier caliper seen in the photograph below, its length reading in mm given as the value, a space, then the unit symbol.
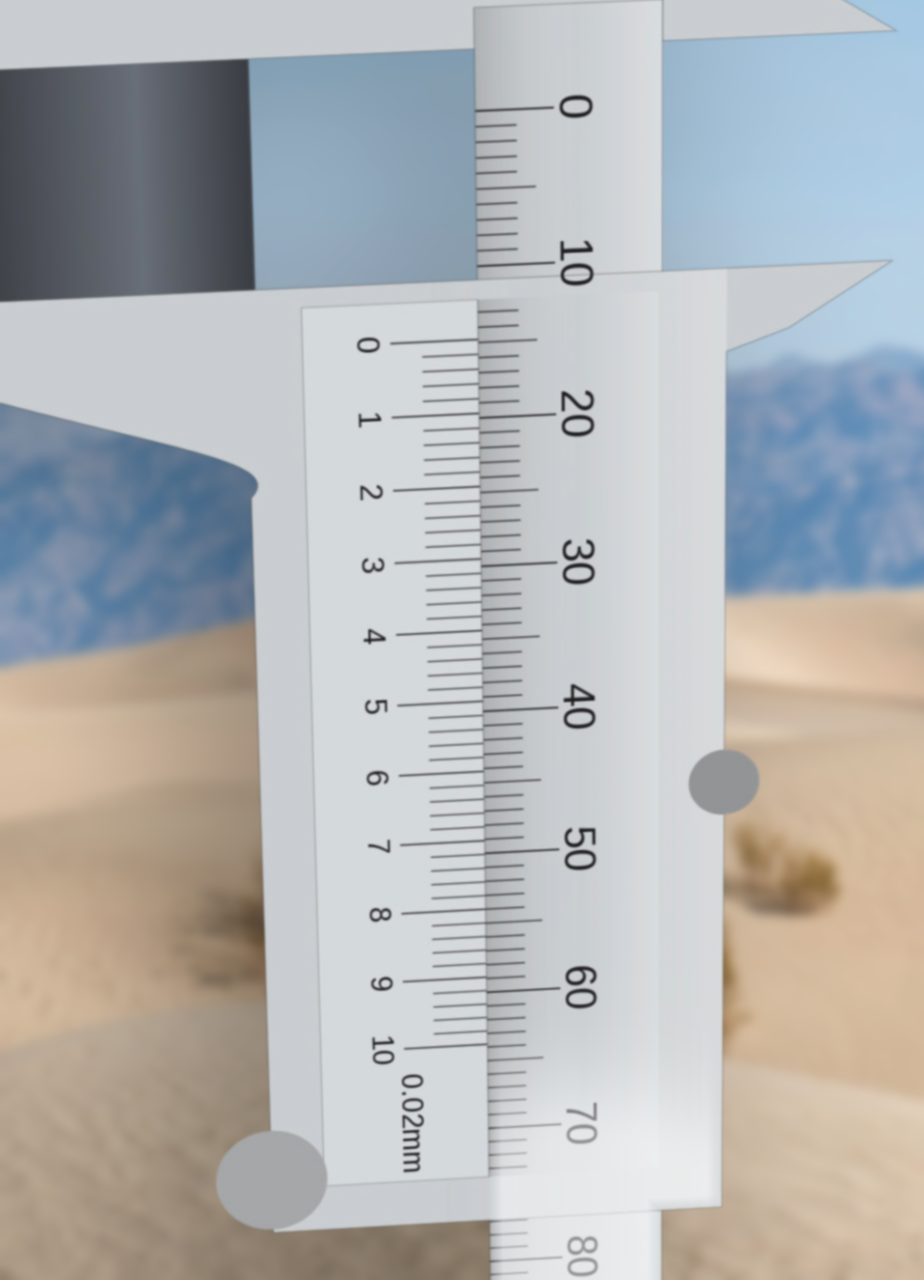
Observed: 14.8 mm
